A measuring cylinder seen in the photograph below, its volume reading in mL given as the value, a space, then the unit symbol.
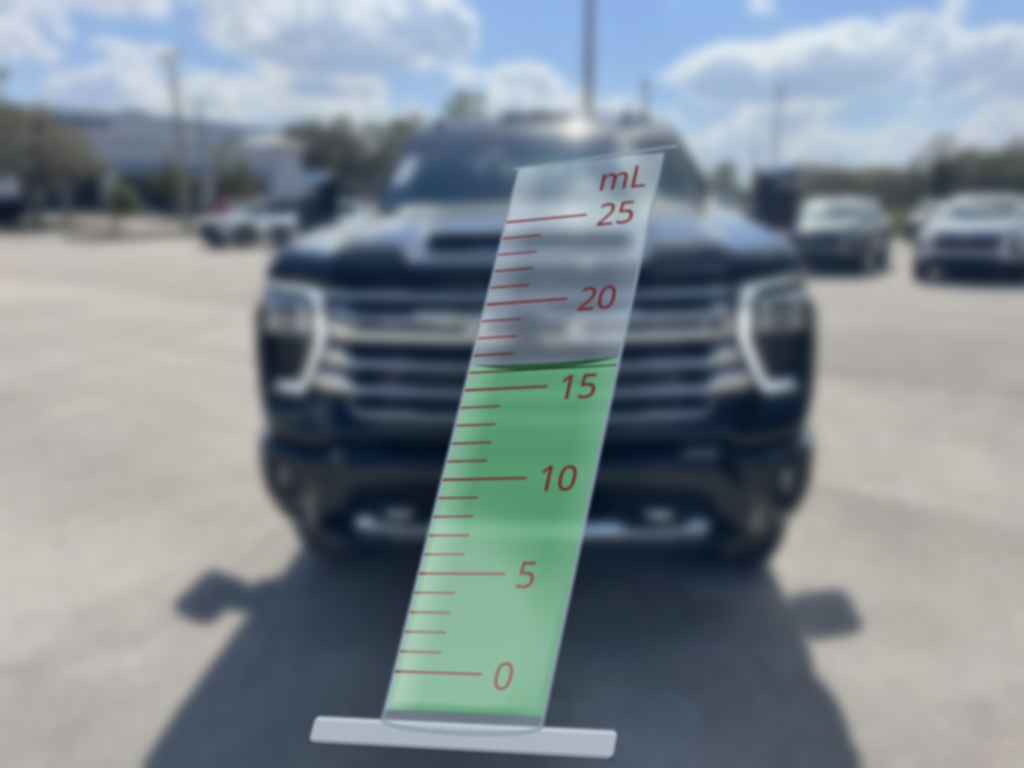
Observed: 16 mL
